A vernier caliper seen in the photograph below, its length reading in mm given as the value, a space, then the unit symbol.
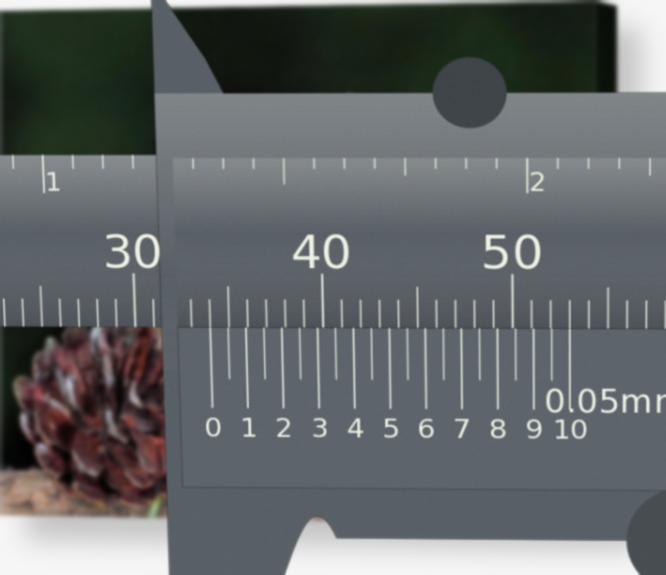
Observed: 34.0 mm
